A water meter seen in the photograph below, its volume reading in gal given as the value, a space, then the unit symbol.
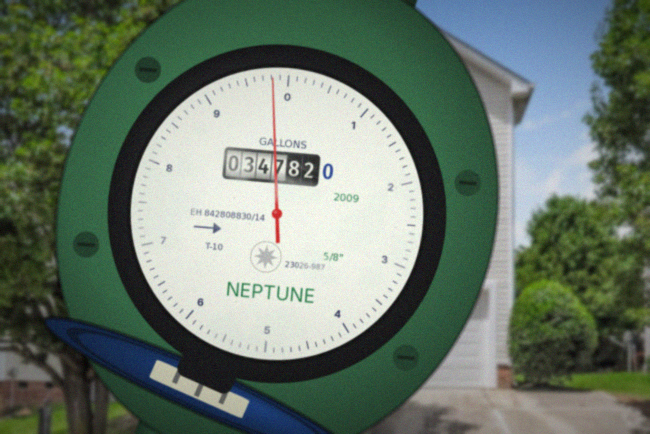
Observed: 347819.8 gal
